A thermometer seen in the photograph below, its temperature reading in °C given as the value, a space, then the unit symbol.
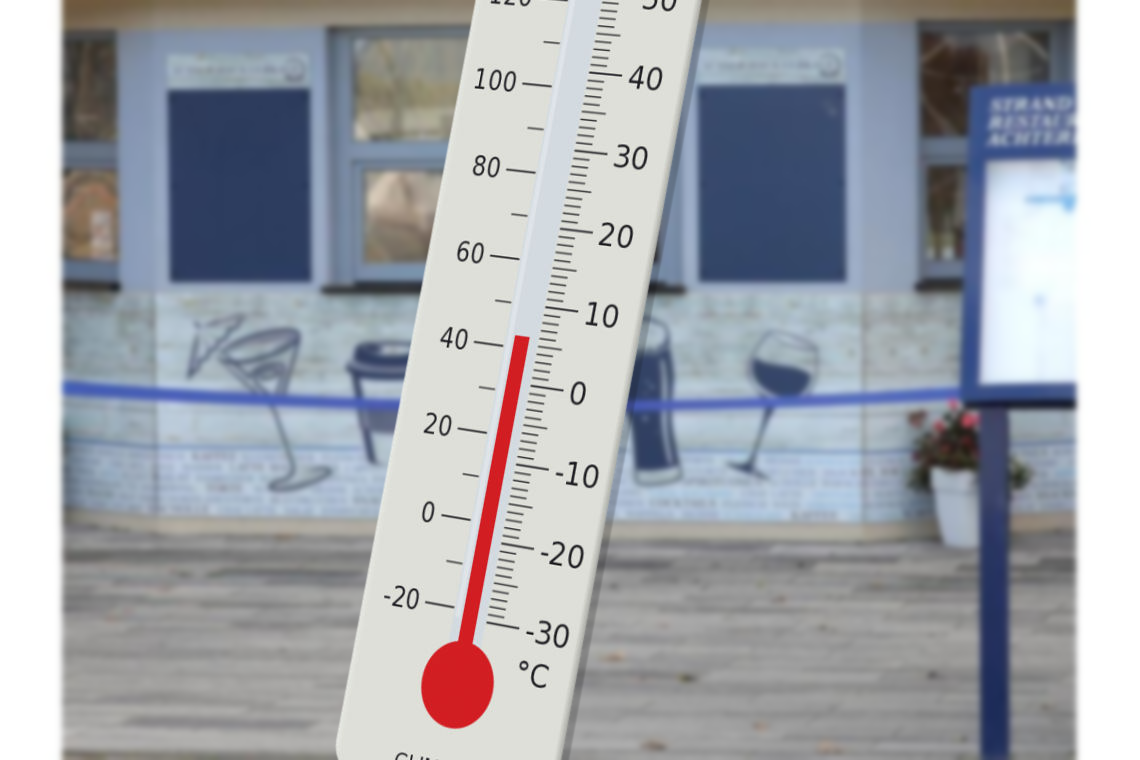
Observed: 6 °C
